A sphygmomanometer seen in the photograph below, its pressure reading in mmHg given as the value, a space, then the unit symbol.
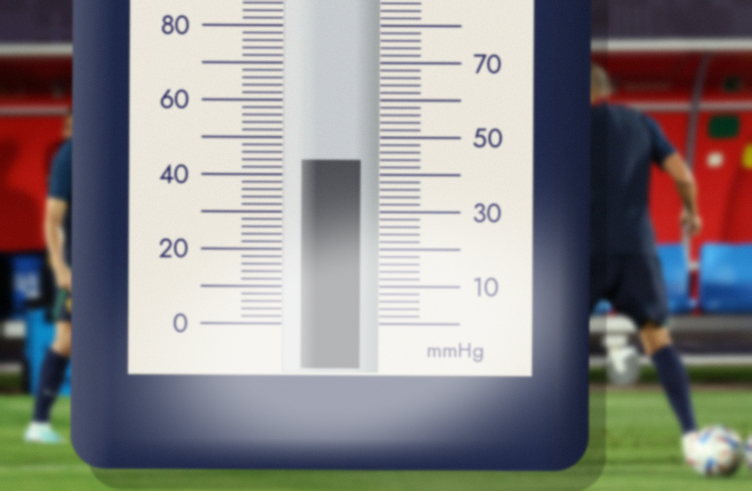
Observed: 44 mmHg
